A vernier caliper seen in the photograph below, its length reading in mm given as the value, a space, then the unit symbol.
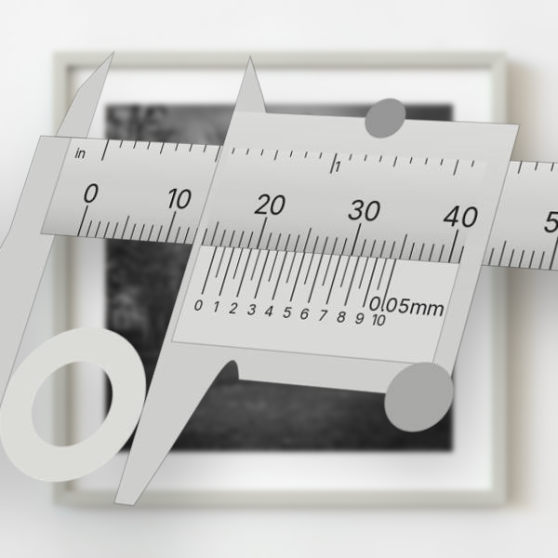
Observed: 15.6 mm
